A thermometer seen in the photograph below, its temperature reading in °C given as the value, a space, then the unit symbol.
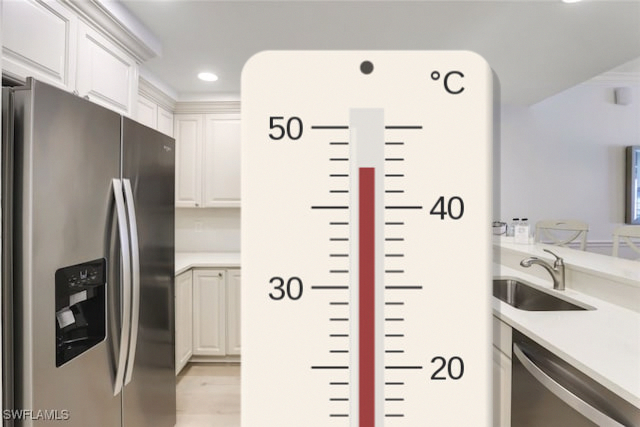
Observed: 45 °C
